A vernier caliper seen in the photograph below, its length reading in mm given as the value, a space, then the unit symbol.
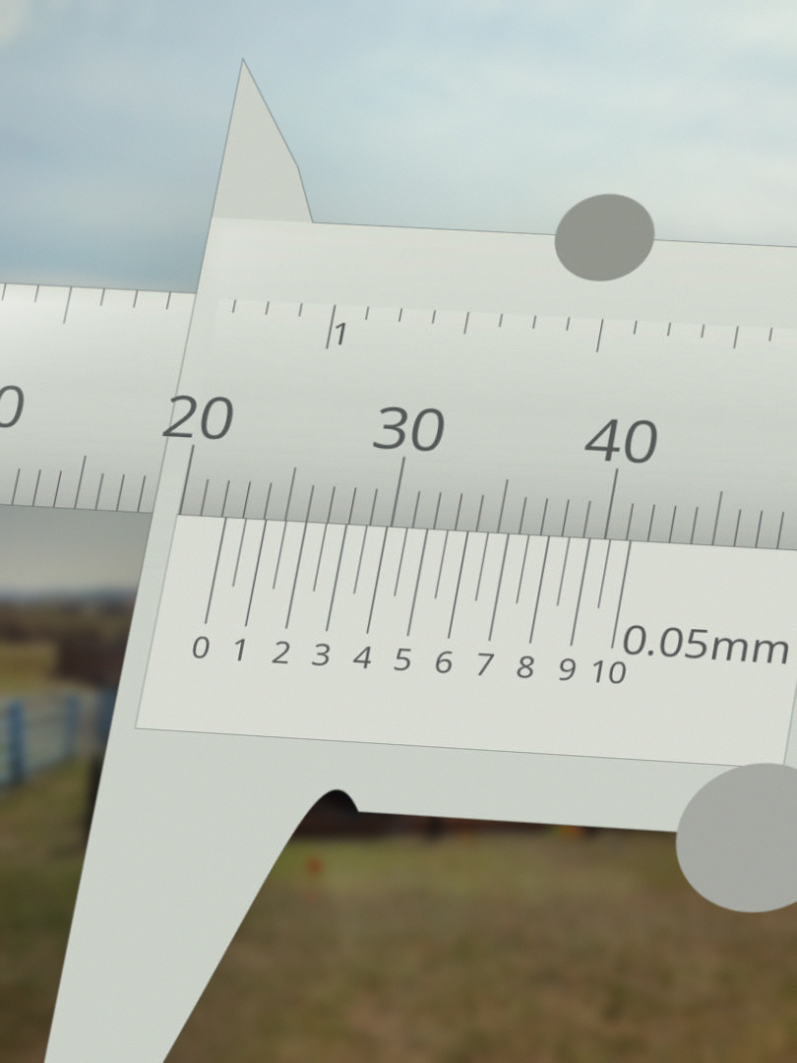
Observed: 22.2 mm
